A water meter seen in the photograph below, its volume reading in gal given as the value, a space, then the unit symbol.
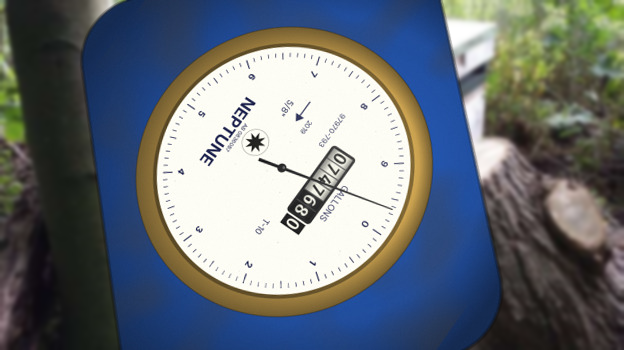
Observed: 747679.6 gal
